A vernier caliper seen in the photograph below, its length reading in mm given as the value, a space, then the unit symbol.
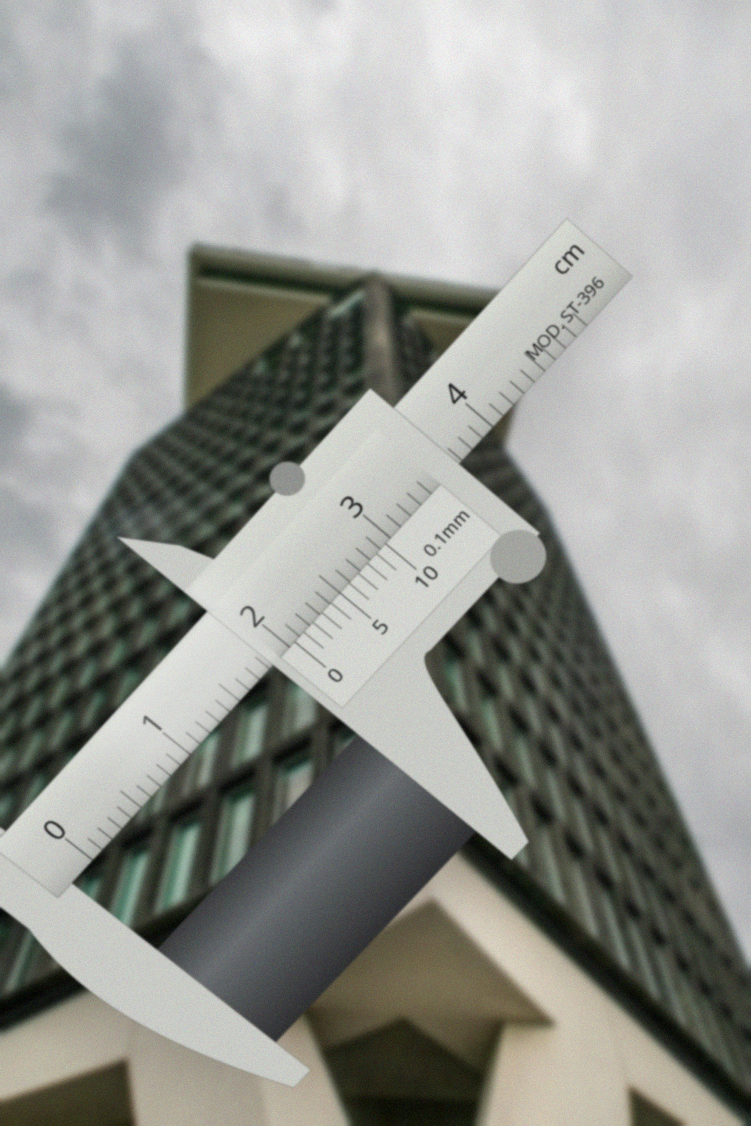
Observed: 20.5 mm
